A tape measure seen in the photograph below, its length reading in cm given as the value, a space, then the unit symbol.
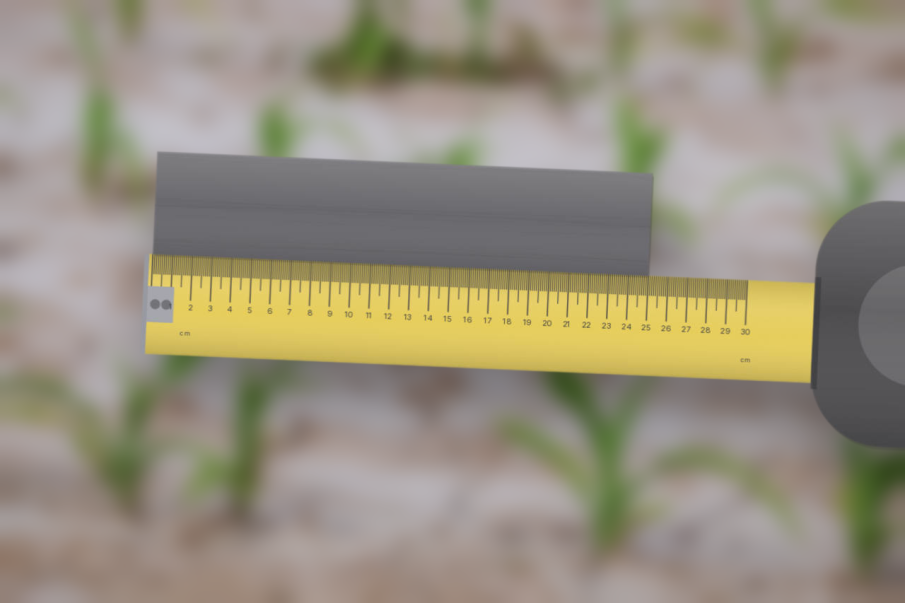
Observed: 25 cm
